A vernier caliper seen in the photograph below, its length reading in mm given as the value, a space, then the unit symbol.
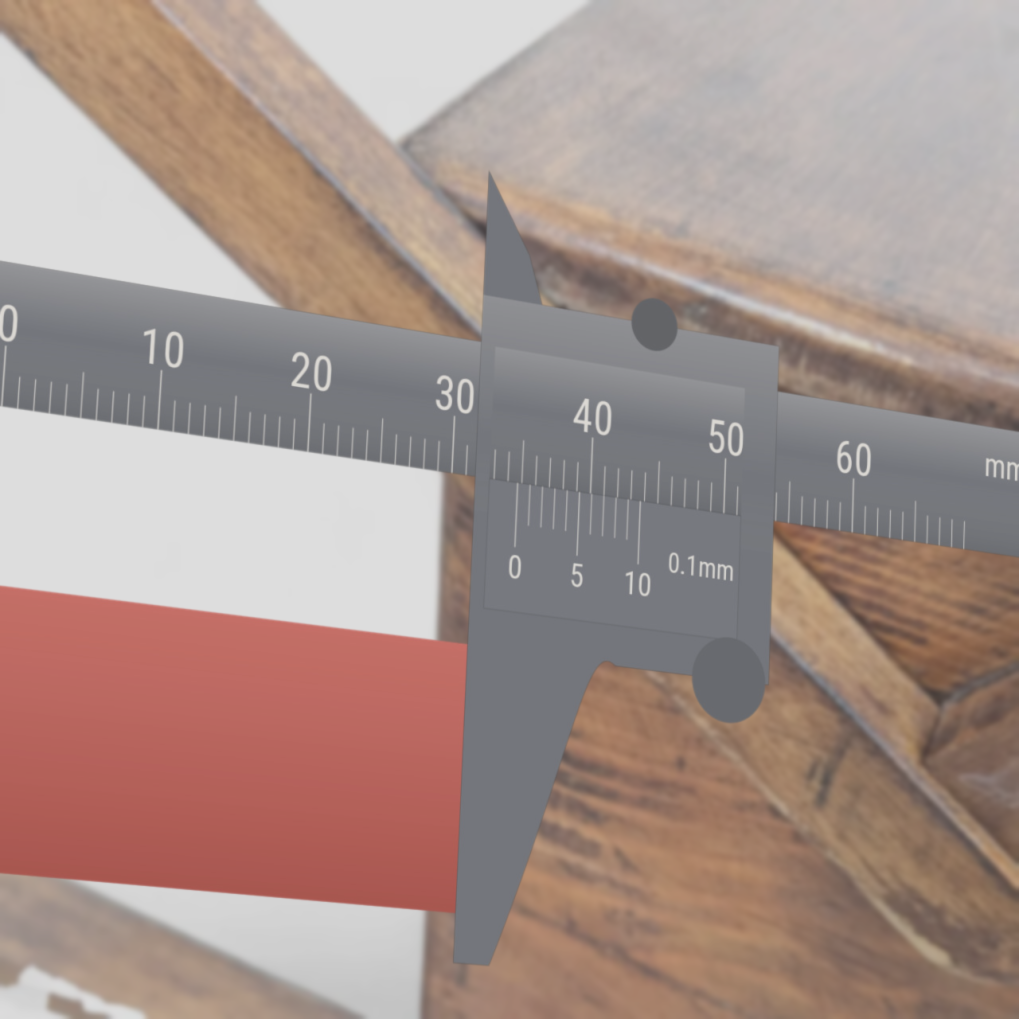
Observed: 34.7 mm
